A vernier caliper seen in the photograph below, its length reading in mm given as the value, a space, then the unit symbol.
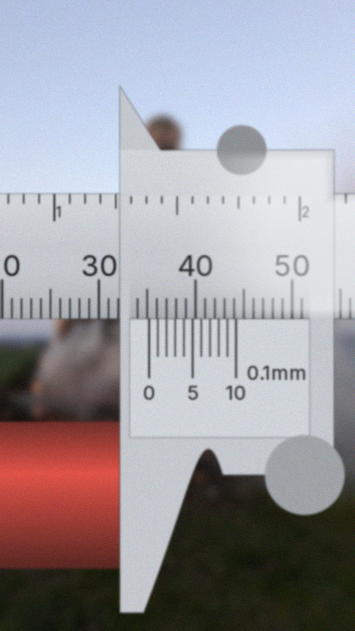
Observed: 35.2 mm
